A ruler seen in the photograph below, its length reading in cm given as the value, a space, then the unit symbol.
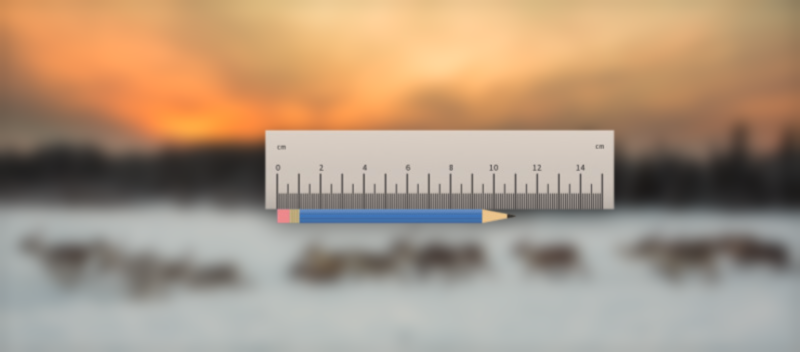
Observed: 11 cm
